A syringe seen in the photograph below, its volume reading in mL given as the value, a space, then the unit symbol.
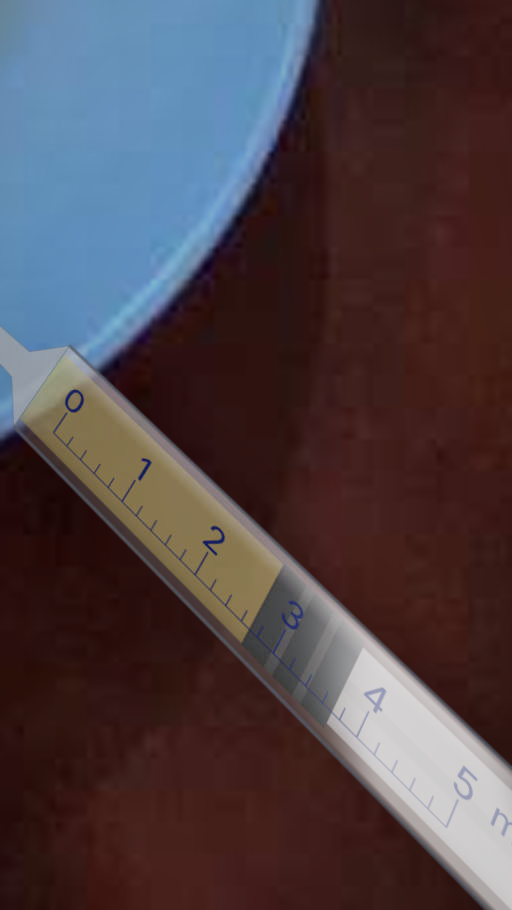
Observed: 2.7 mL
